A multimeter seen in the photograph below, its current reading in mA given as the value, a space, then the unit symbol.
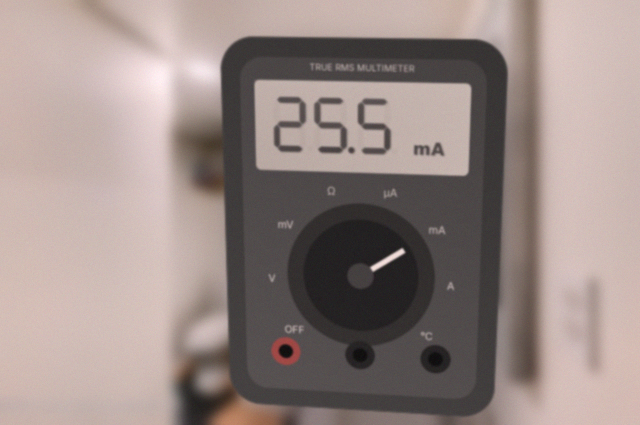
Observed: 25.5 mA
